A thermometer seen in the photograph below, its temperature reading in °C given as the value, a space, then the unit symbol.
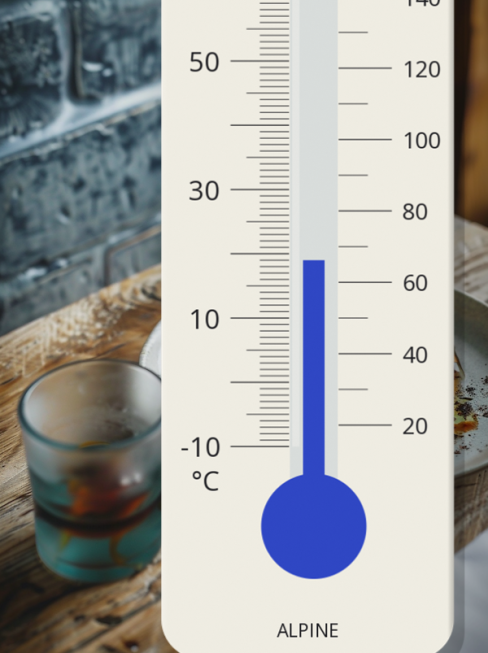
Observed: 19 °C
